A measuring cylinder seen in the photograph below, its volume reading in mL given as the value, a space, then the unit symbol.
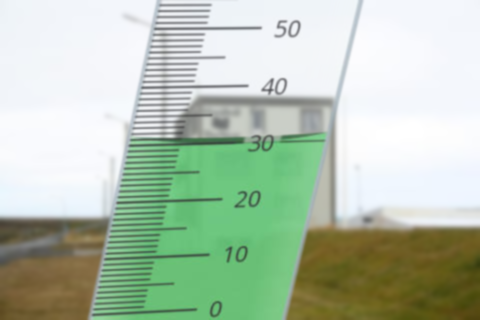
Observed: 30 mL
